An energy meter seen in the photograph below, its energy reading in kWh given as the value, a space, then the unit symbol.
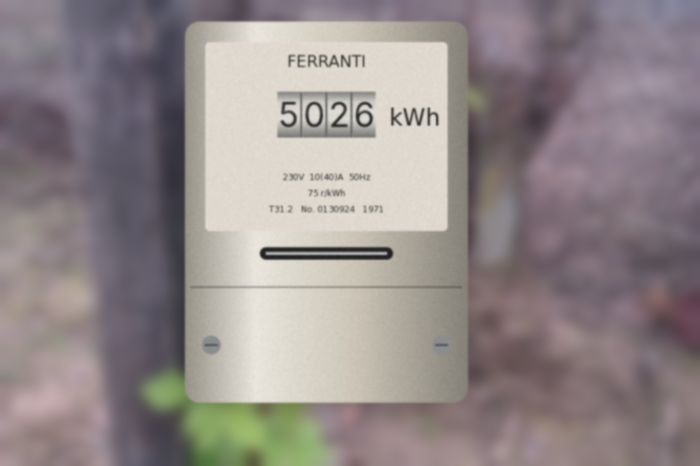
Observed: 5026 kWh
